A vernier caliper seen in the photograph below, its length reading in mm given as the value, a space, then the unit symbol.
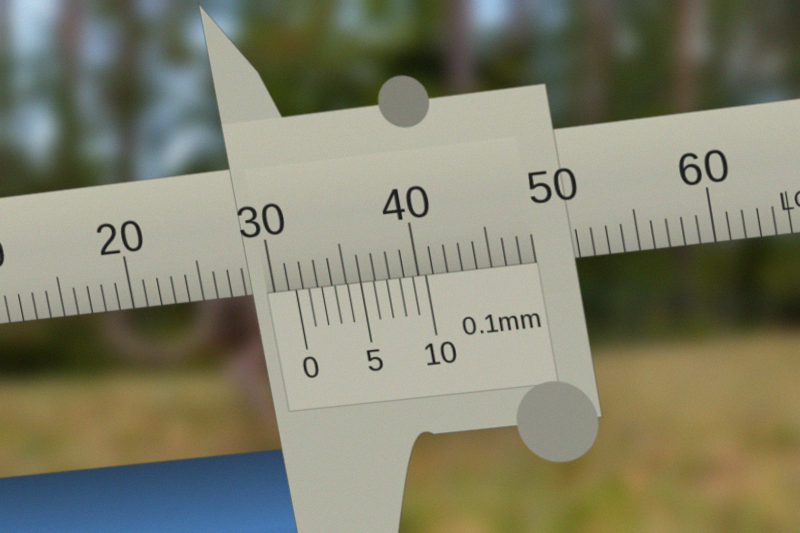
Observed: 31.5 mm
